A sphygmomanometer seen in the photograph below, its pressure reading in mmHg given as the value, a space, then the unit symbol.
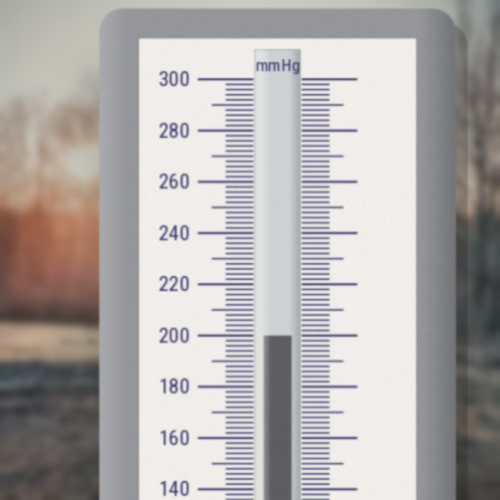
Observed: 200 mmHg
